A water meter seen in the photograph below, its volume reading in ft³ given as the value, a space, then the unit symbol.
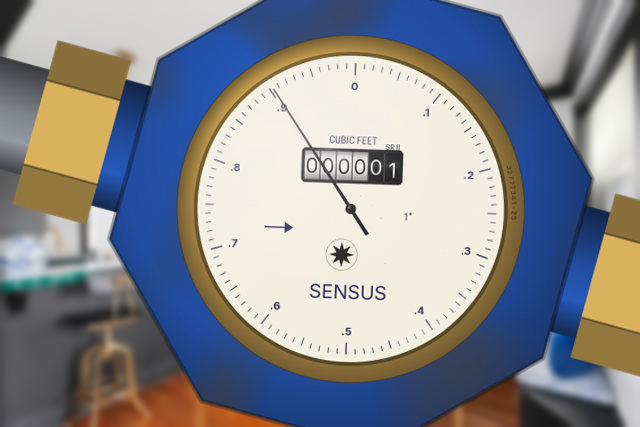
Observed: 0.90 ft³
